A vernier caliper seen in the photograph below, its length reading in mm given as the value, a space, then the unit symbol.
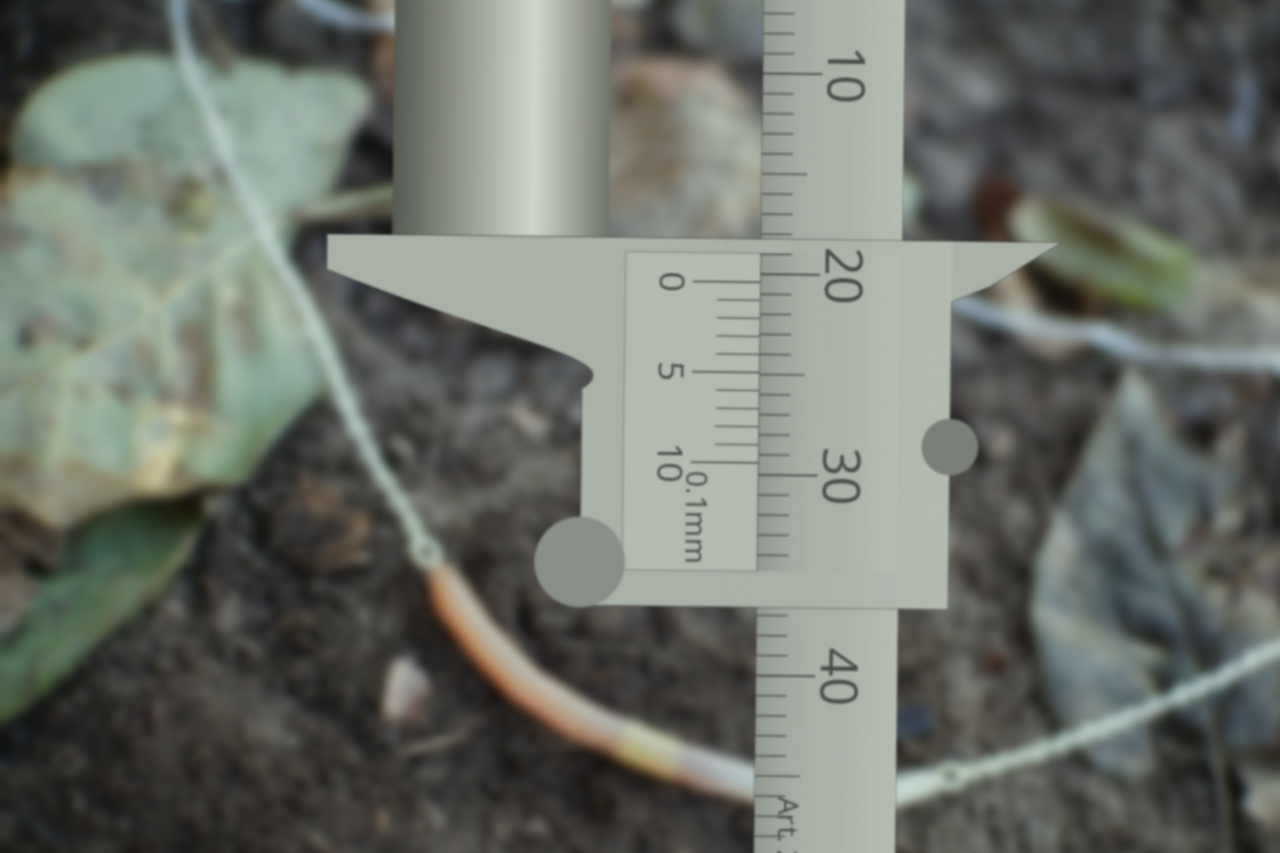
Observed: 20.4 mm
